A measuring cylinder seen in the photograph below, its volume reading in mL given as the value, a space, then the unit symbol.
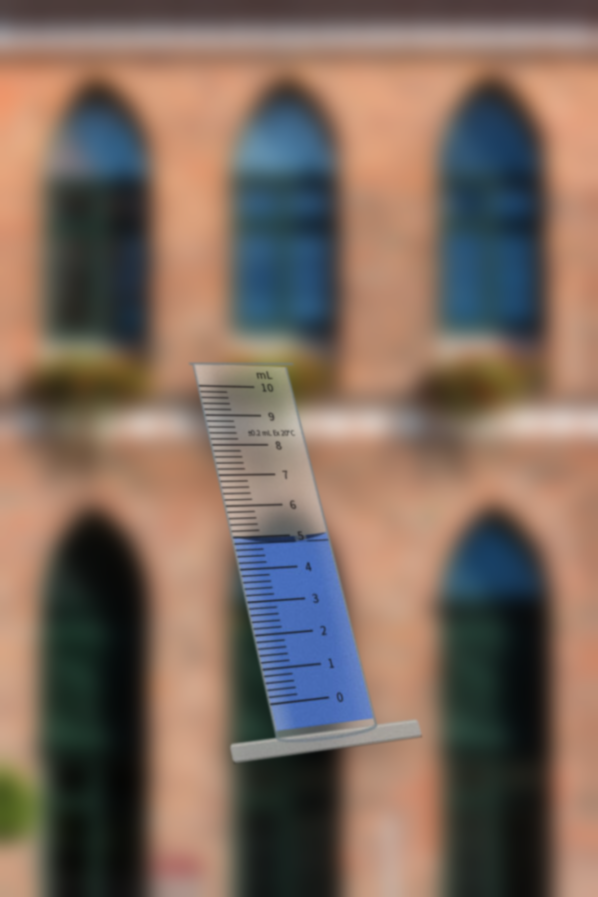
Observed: 4.8 mL
